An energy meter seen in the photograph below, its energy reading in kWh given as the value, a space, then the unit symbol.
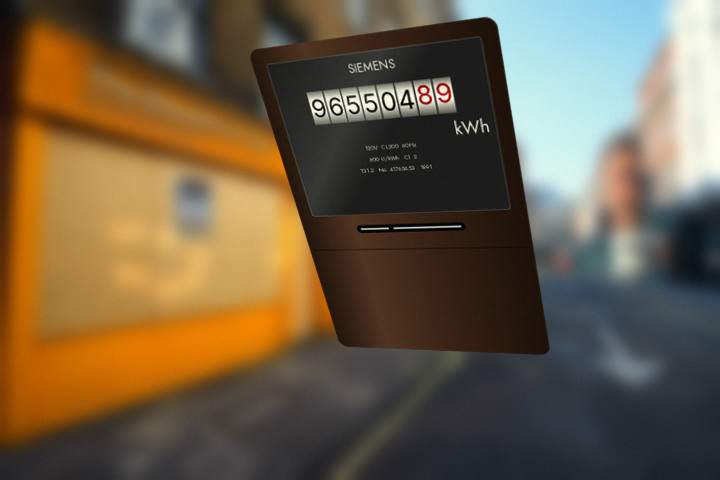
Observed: 965504.89 kWh
